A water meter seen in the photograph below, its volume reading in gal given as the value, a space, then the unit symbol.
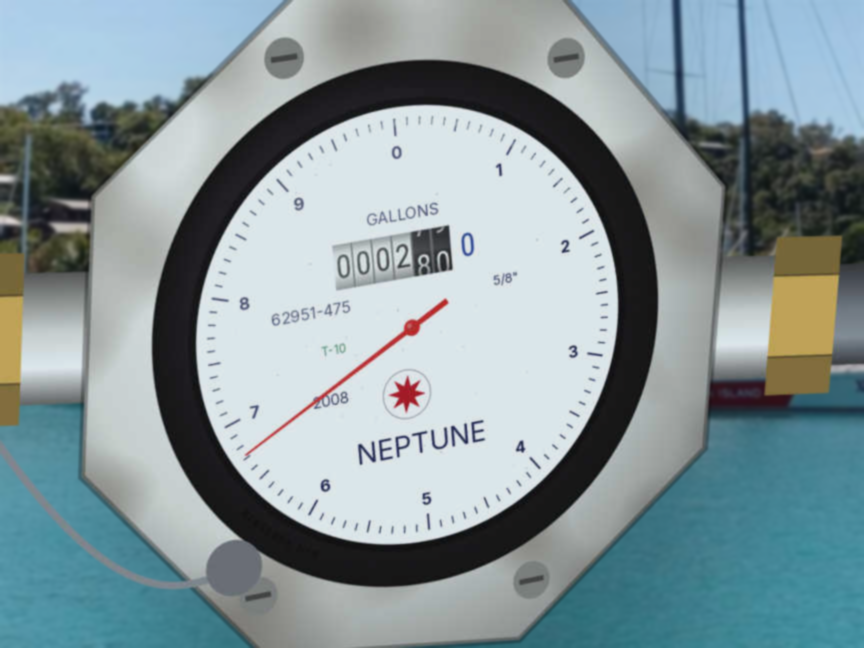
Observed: 2796.7 gal
